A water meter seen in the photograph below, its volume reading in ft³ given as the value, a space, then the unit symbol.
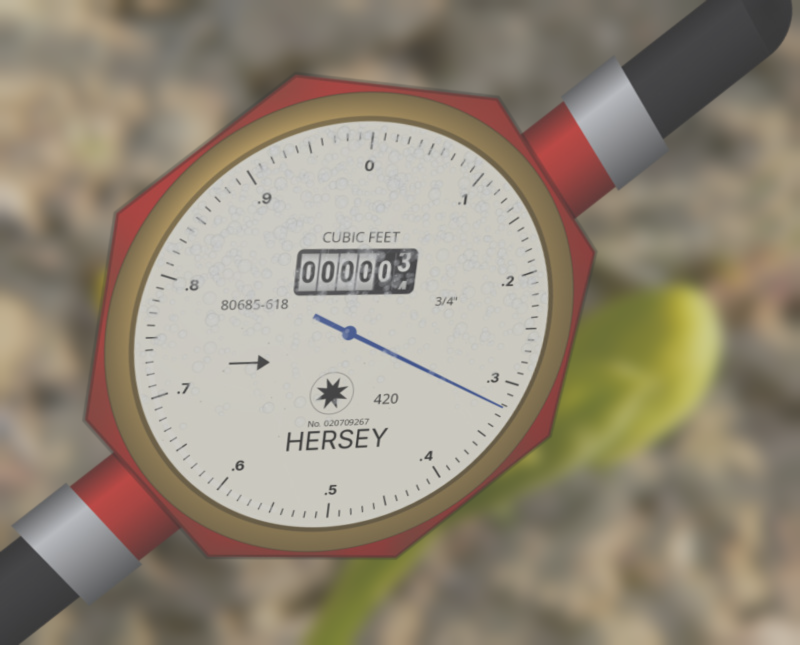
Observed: 3.32 ft³
